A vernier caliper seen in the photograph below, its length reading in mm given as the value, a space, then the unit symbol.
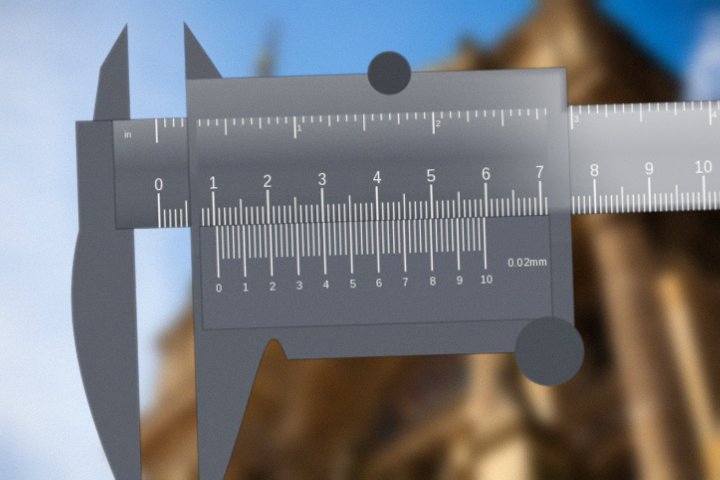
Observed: 10.5 mm
